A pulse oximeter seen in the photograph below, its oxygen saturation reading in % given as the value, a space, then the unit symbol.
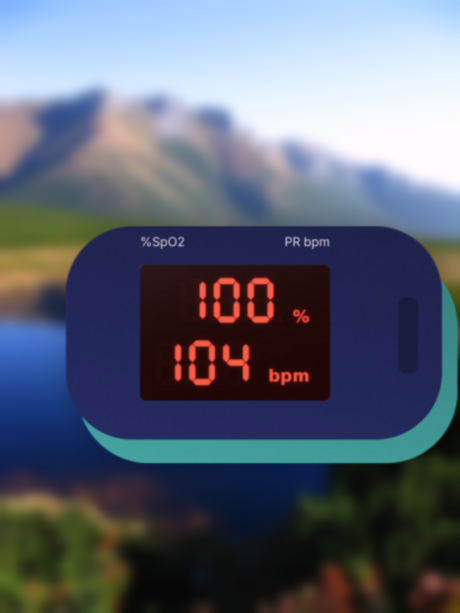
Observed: 100 %
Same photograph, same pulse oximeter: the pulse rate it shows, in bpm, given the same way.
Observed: 104 bpm
